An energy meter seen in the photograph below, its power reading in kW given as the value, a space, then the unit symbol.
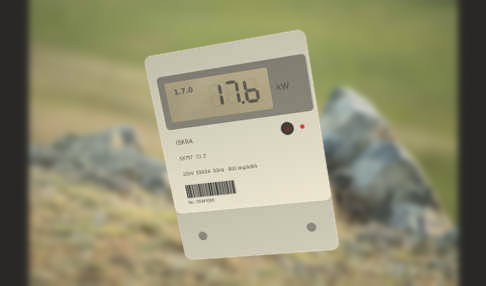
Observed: 17.6 kW
